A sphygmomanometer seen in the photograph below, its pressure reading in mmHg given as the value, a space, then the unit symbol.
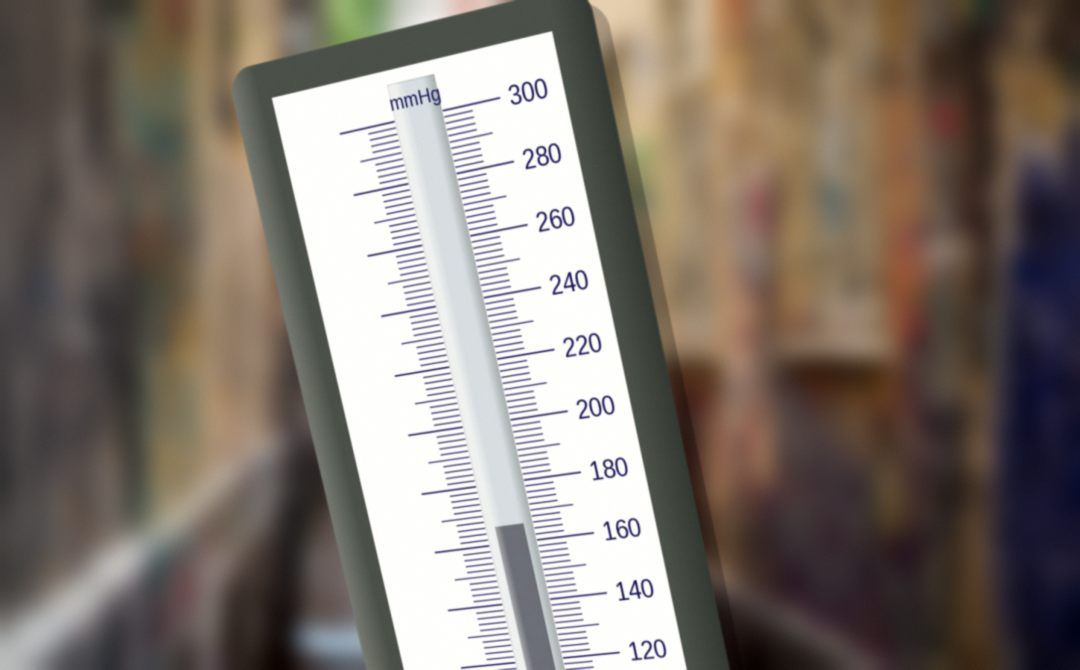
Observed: 166 mmHg
